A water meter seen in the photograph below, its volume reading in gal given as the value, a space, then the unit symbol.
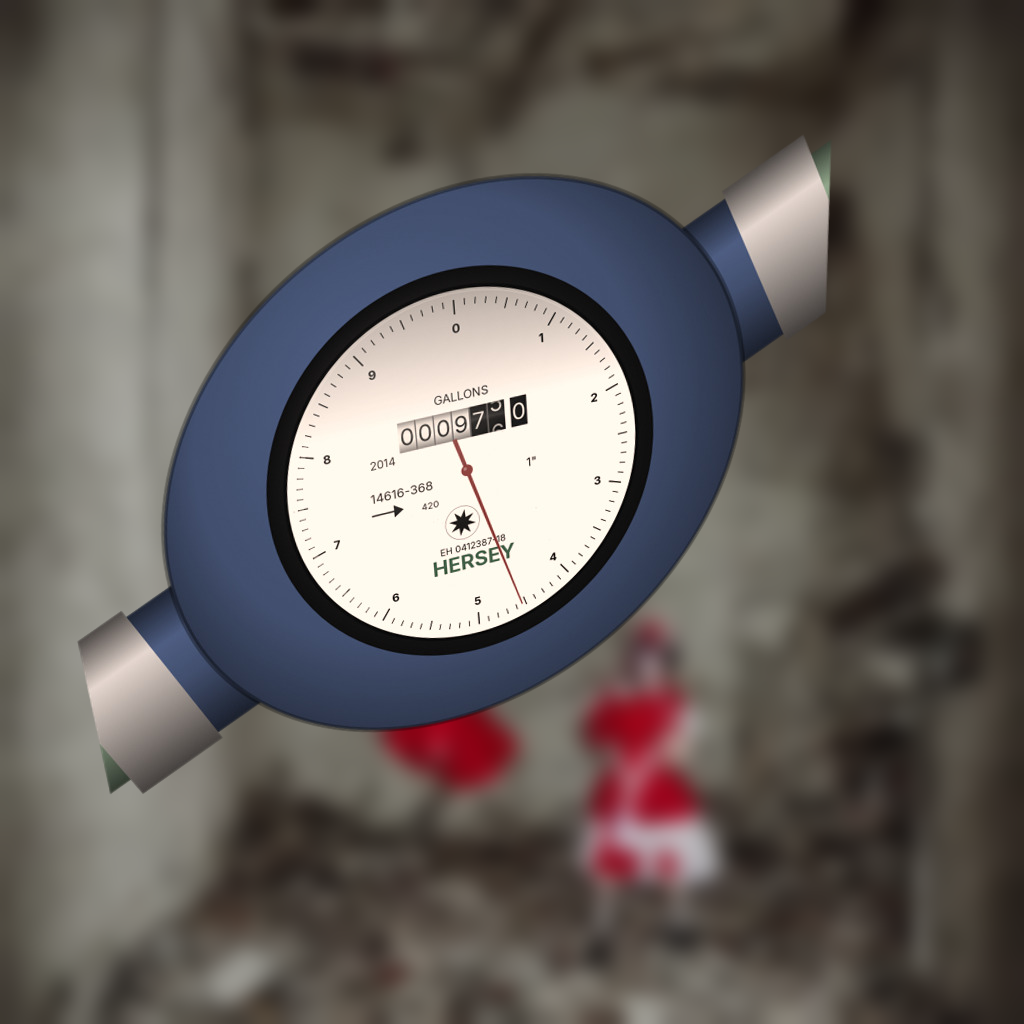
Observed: 9754.5 gal
